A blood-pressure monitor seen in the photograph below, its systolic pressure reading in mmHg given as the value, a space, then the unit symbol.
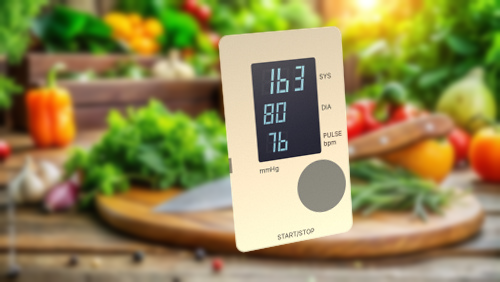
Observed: 163 mmHg
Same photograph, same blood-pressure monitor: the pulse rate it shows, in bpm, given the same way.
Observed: 76 bpm
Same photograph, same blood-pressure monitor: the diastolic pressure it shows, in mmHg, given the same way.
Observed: 80 mmHg
